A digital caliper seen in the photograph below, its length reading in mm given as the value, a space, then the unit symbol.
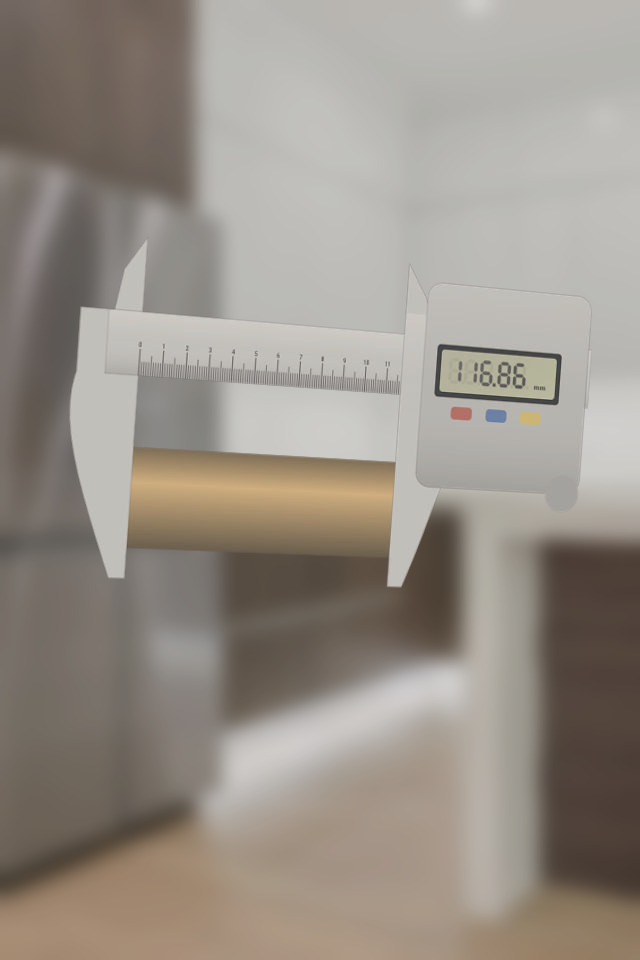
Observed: 116.86 mm
